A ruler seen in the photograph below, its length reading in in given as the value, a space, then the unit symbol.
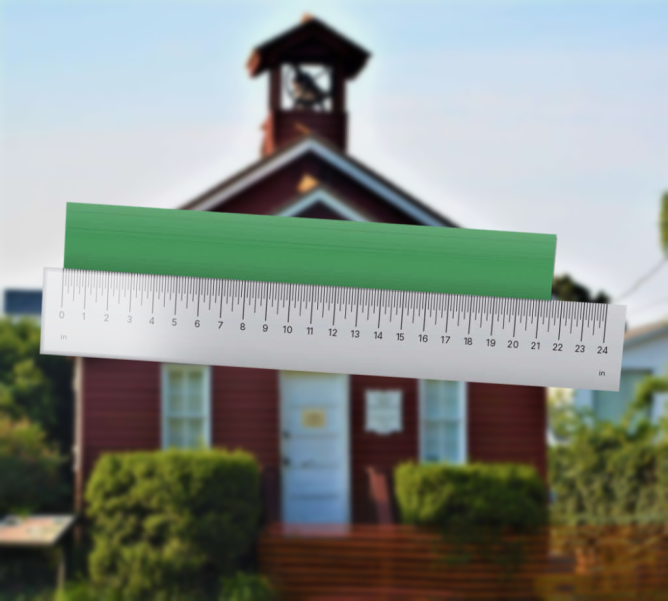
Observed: 21.5 in
